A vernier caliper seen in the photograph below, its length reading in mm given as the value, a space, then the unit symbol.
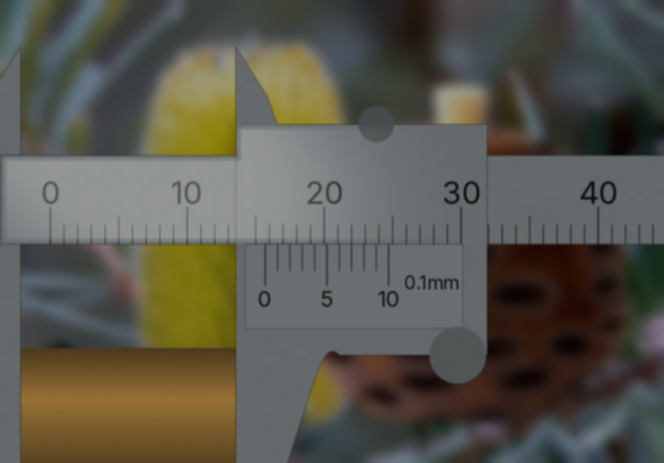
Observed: 15.7 mm
